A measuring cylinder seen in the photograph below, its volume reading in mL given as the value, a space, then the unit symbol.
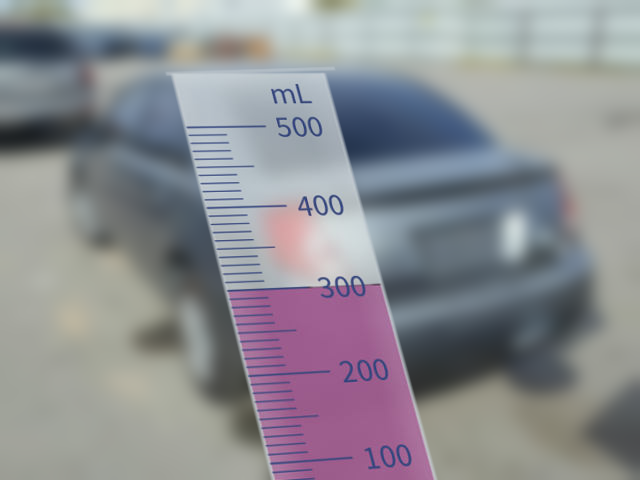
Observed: 300 mL
